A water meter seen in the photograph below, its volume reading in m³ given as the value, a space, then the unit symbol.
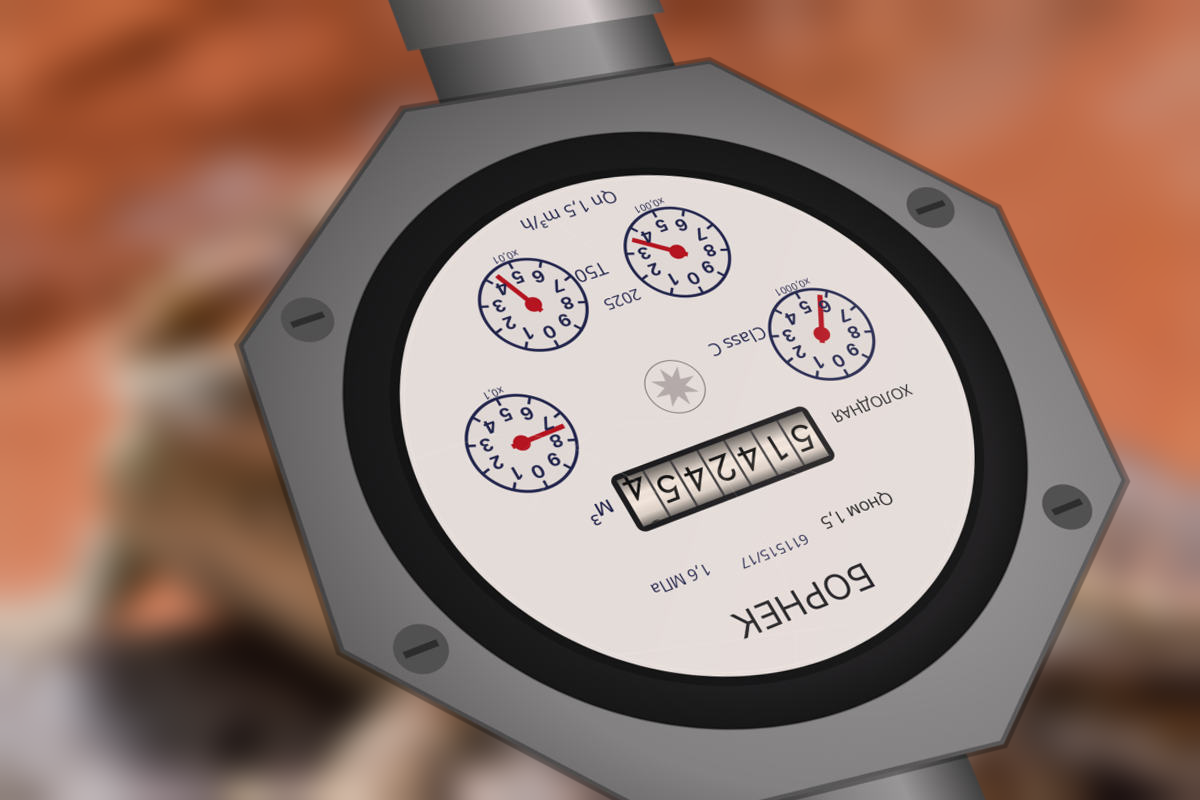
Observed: 5142453.7435 m³
